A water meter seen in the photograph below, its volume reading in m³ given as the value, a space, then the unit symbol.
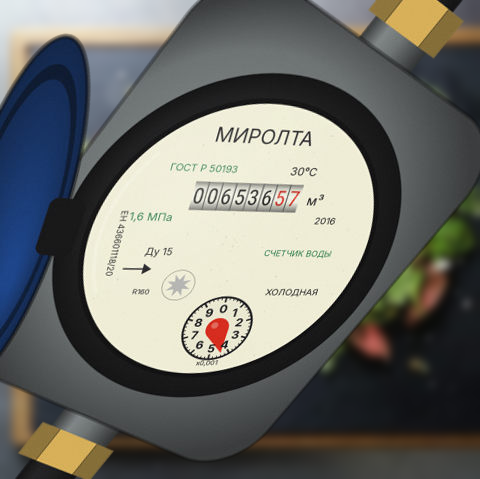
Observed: 6536.574 m³
